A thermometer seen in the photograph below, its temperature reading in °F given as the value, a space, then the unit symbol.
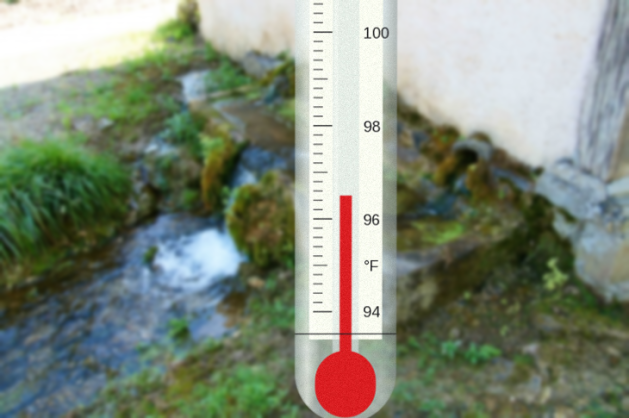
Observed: 96.5 °F
